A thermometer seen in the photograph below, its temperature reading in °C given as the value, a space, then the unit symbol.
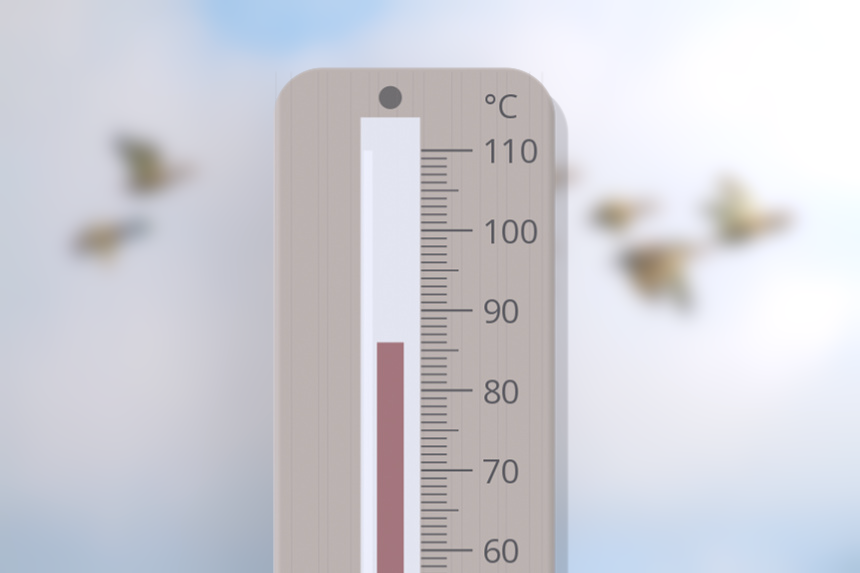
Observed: 86 °C
